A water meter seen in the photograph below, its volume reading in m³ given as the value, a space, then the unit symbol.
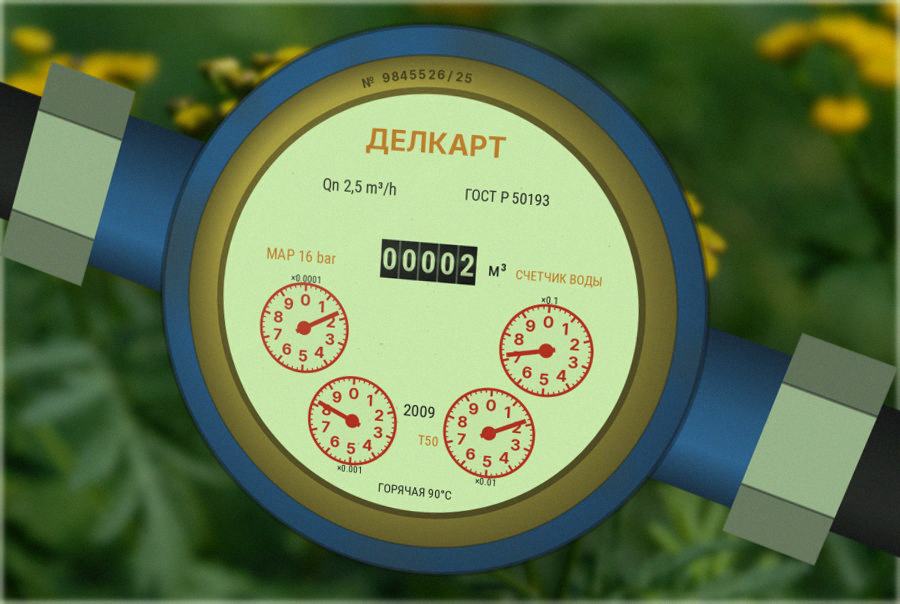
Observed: 2.7181 m³
